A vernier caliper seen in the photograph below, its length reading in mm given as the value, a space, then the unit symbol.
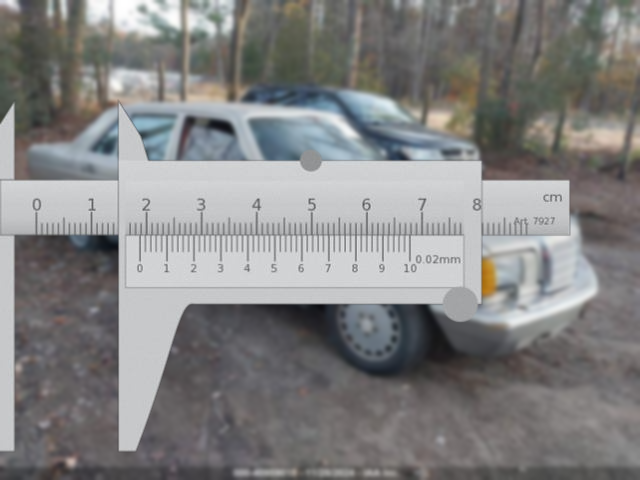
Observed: 18.8 mm
